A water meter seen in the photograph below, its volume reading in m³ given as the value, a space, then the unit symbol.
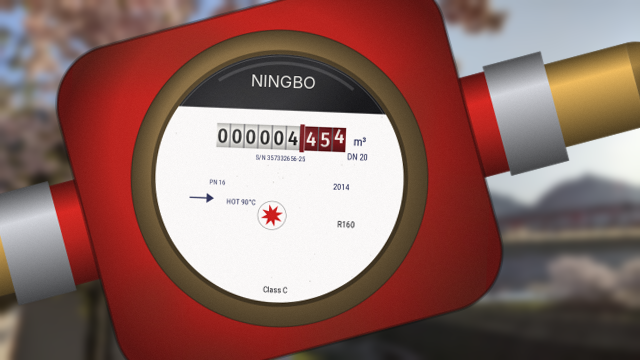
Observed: 4.454 m³
